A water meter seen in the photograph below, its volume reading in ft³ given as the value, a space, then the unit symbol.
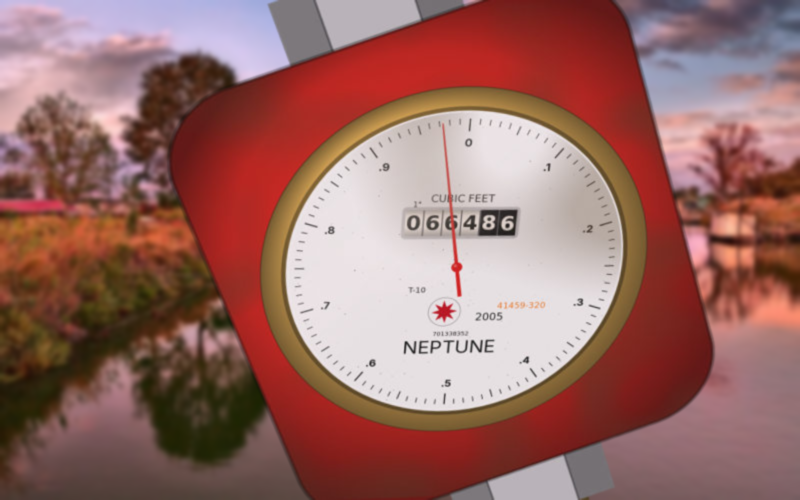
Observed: 66485.97 ft³
